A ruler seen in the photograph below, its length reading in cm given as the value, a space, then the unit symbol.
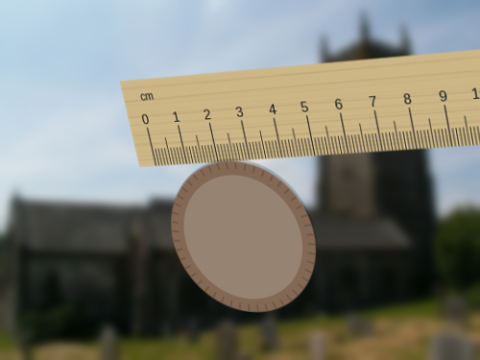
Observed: 4.5 cm
